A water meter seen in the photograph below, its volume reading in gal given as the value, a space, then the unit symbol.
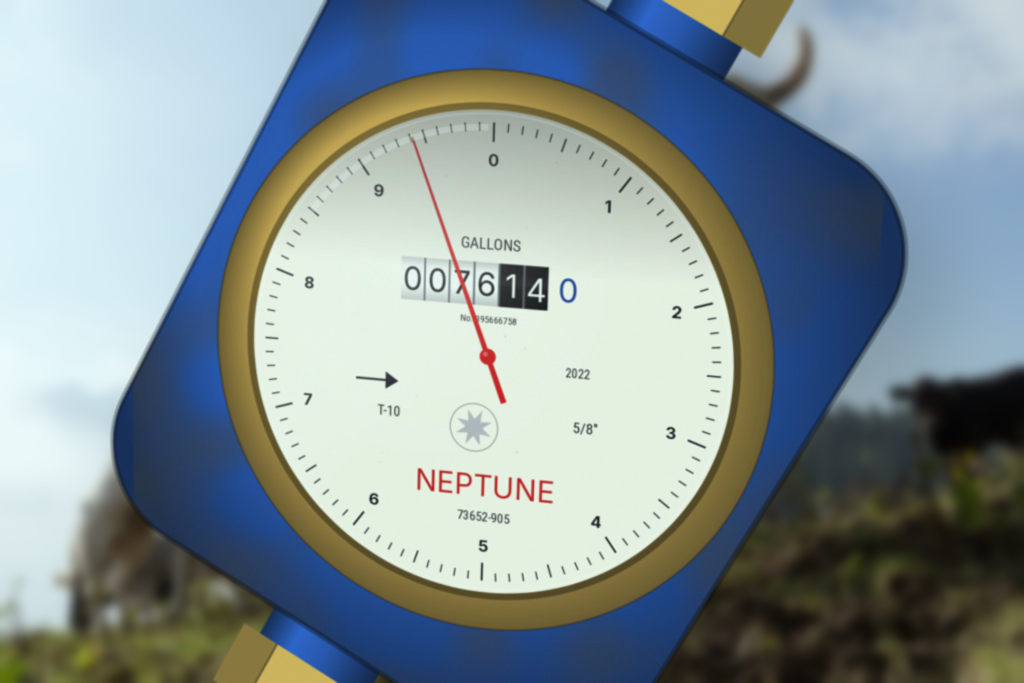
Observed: 76139.4 gal
